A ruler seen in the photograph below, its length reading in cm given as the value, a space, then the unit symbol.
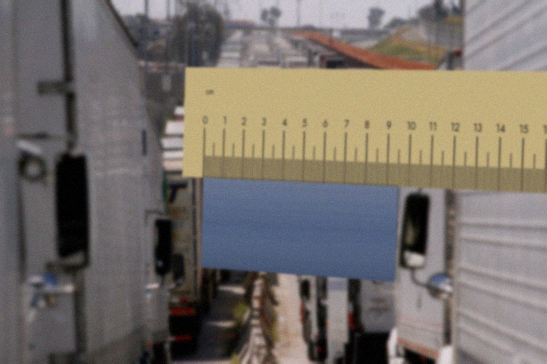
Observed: 9.5 cm
